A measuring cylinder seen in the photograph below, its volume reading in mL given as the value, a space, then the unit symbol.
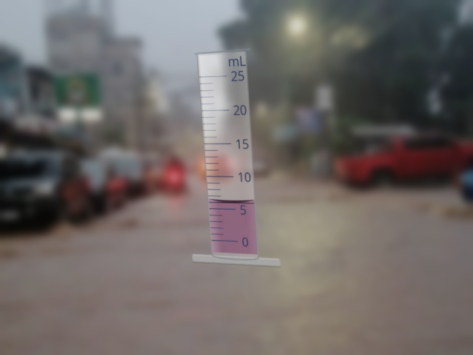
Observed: 6 mL
